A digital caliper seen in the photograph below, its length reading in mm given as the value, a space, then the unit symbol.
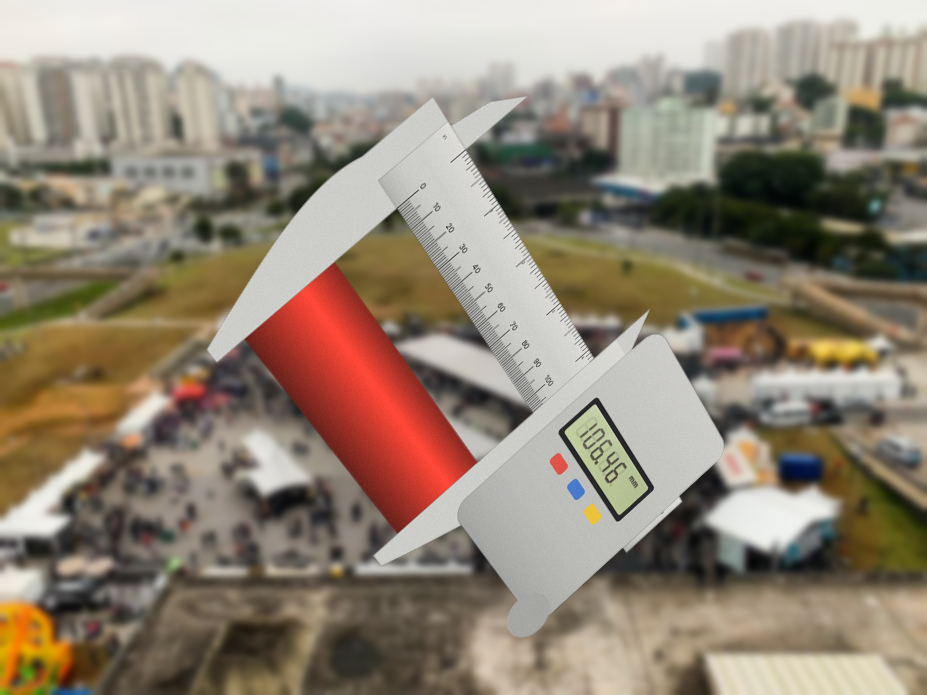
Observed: 106.46 mm
